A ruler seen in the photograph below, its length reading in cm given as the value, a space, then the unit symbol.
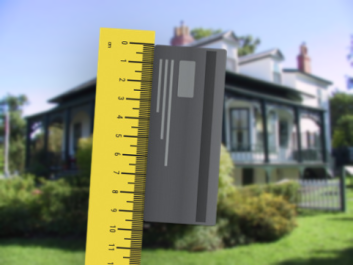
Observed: 9.5 cm
